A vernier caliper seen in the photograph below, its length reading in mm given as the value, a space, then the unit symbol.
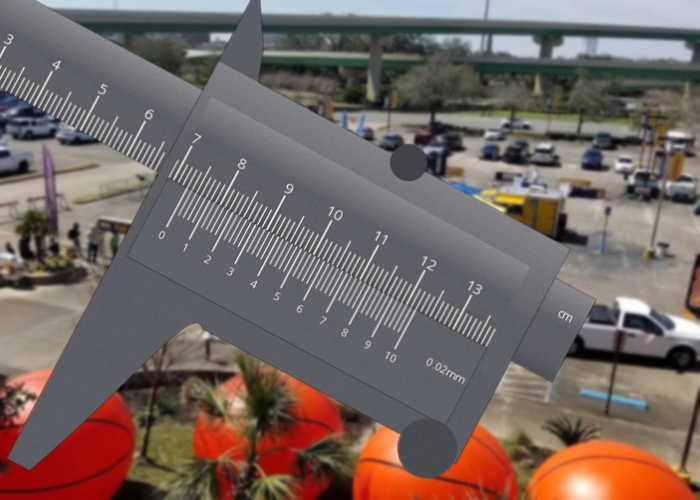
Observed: 73.0 mm
